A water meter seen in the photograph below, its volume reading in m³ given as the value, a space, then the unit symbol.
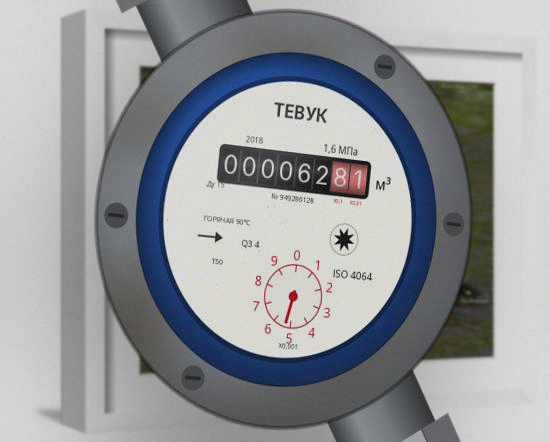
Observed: 62.815 m³
